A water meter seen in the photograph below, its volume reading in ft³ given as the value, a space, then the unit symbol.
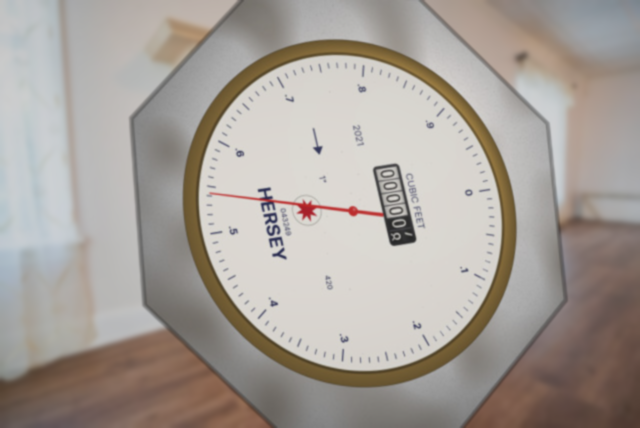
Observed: 7.54 ft³
